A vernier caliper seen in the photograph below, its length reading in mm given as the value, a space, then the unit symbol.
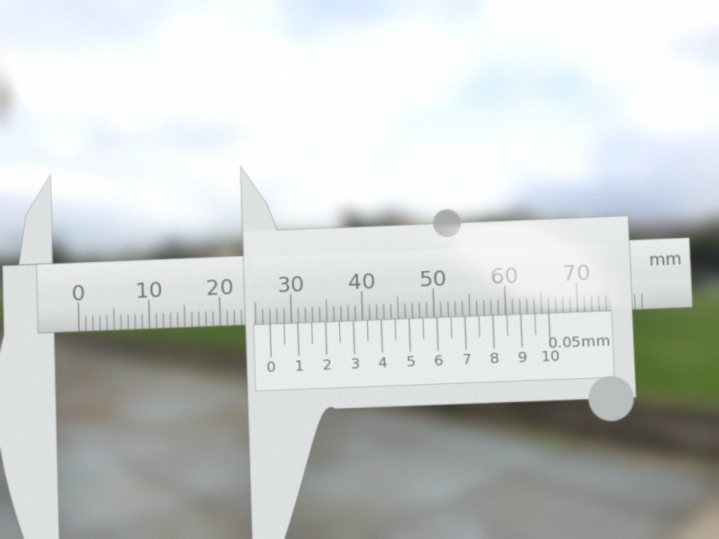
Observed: 27.0 mm
